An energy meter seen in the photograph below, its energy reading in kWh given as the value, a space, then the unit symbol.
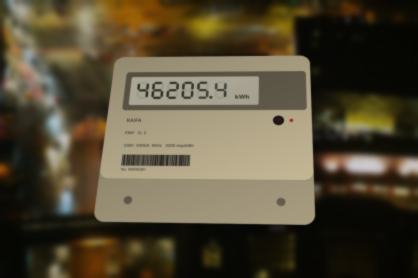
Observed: 46205.4 kWh
